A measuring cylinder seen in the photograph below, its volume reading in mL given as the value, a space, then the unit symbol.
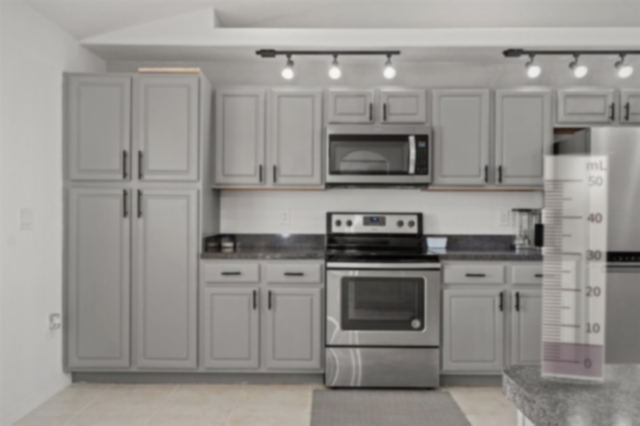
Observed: 5 mL
